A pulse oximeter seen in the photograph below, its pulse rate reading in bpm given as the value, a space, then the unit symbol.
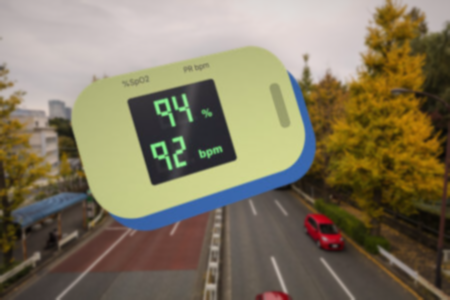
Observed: 92 bpm
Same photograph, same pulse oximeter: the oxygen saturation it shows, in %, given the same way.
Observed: 94 %
